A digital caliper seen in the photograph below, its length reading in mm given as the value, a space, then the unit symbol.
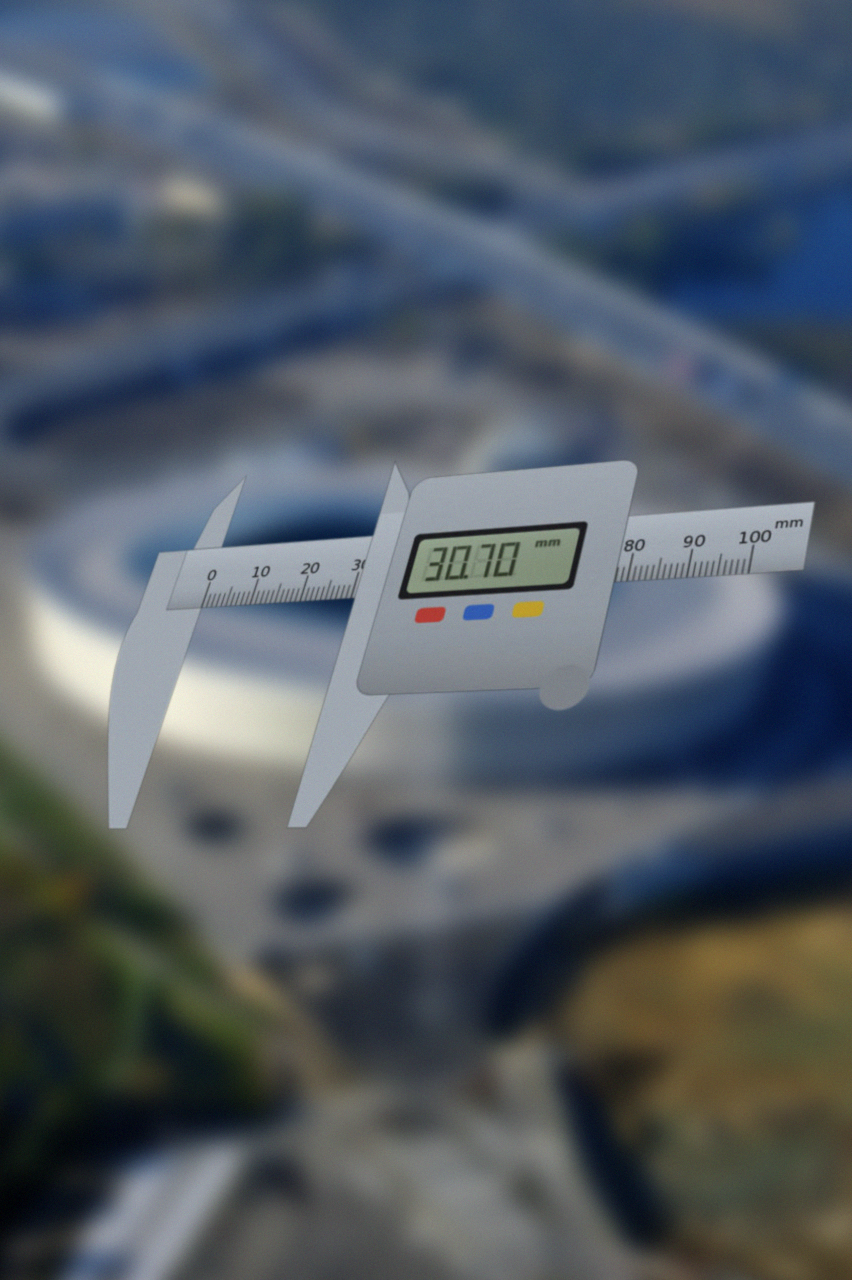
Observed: 30.70 mm
